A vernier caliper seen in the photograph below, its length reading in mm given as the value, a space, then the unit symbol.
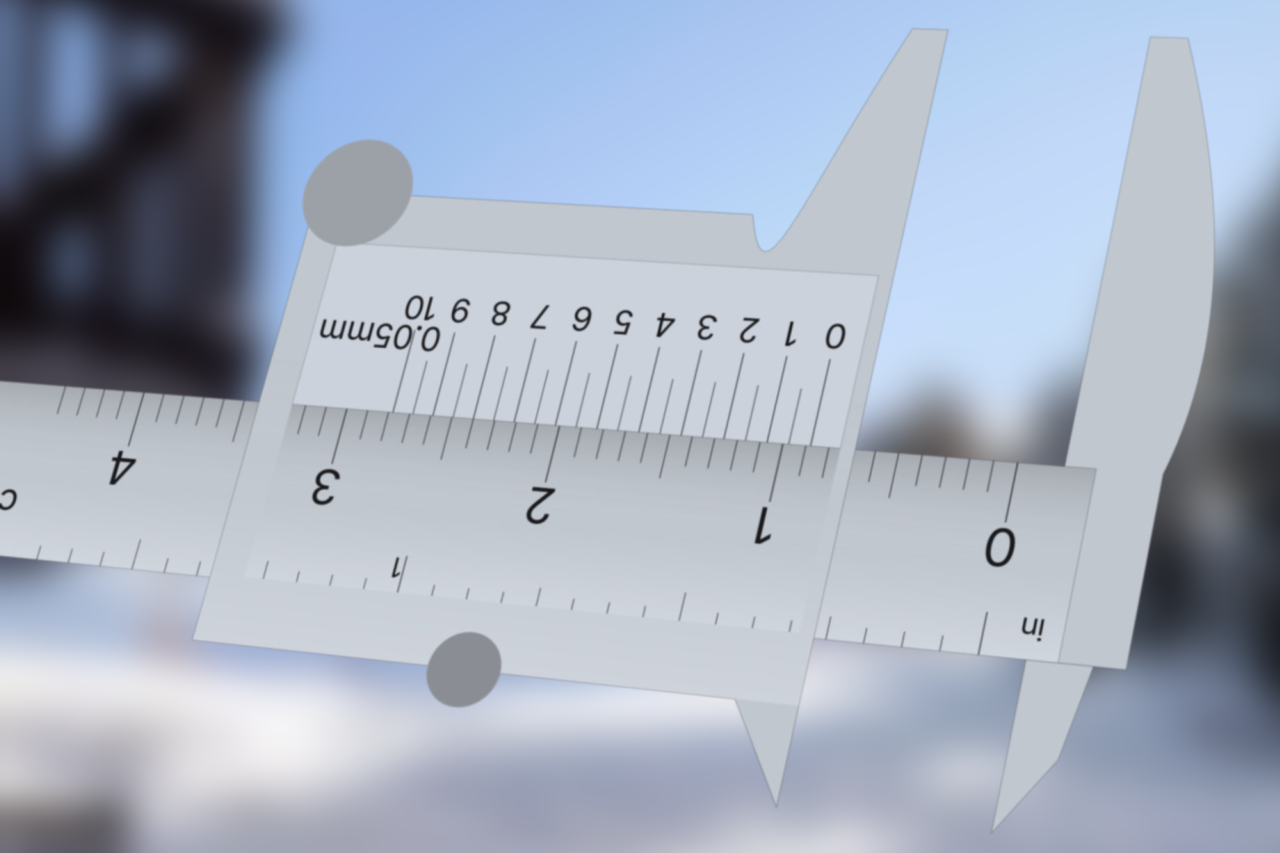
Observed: 8.8 mm
